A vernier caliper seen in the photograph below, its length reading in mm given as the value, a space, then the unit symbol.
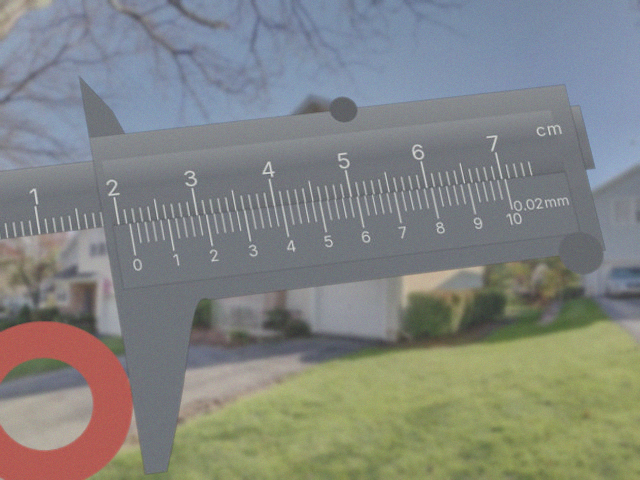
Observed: 21.4 mm
